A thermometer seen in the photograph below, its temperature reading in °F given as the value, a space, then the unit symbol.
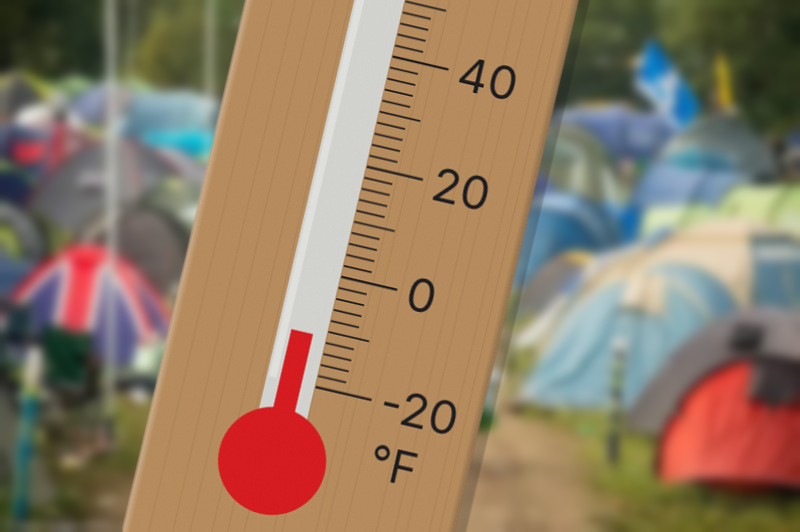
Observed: -11 °F
